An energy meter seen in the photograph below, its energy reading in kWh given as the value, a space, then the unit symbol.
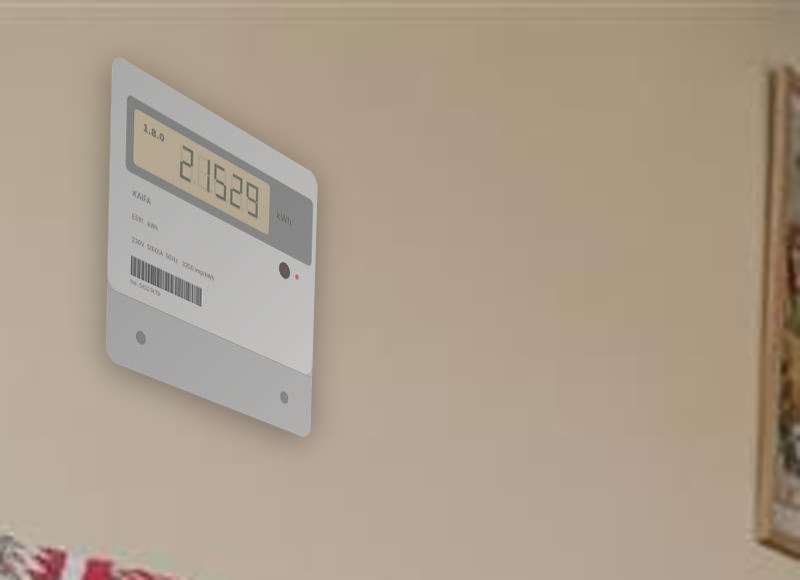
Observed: 21529 kWh
